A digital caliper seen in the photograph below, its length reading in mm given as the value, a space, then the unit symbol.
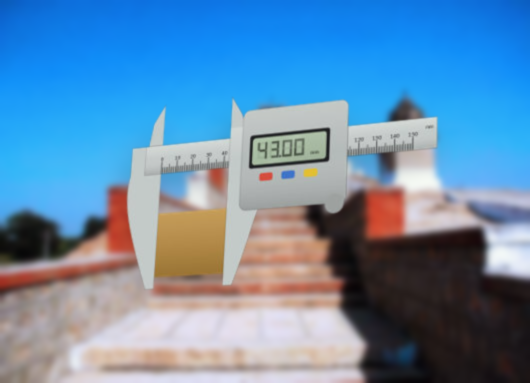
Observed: 43.00 mm
